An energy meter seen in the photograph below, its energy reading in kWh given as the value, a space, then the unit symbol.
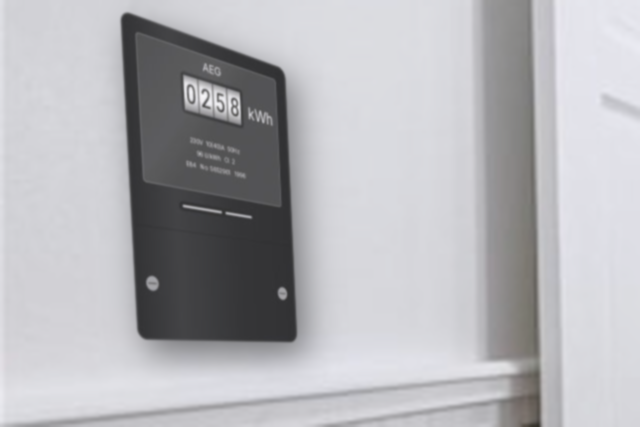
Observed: 258 kWh
